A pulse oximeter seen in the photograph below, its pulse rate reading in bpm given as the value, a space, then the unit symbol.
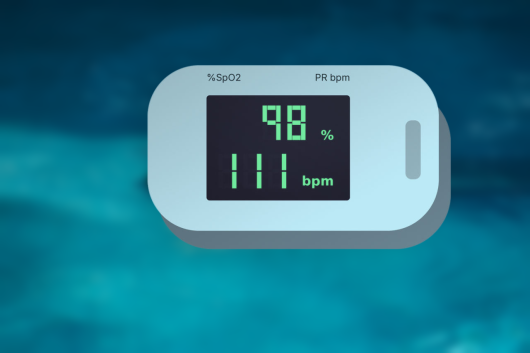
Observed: 111 bpm
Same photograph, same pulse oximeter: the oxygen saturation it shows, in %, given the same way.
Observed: 98 %
